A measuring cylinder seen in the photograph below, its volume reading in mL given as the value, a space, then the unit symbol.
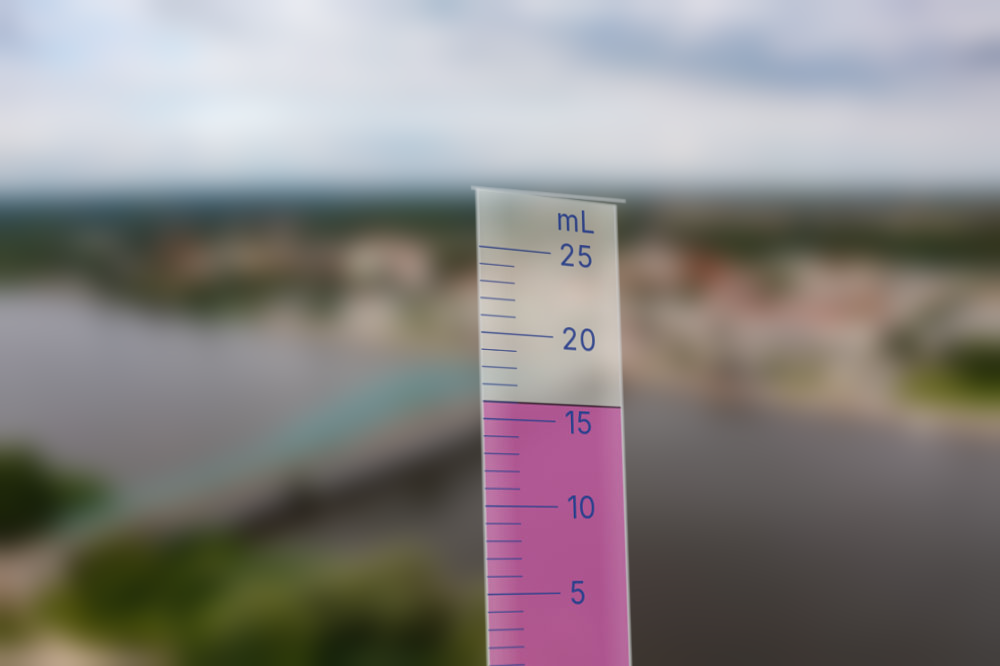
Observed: 16 mL
